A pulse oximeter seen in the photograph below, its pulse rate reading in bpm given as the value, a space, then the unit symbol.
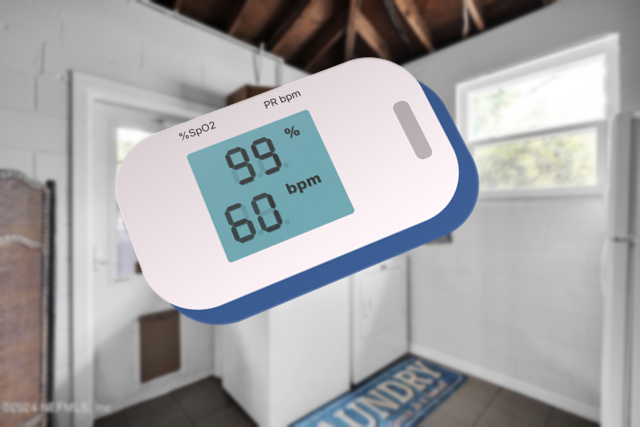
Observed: 60 bpm
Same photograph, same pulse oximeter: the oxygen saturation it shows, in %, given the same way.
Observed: 99 %
